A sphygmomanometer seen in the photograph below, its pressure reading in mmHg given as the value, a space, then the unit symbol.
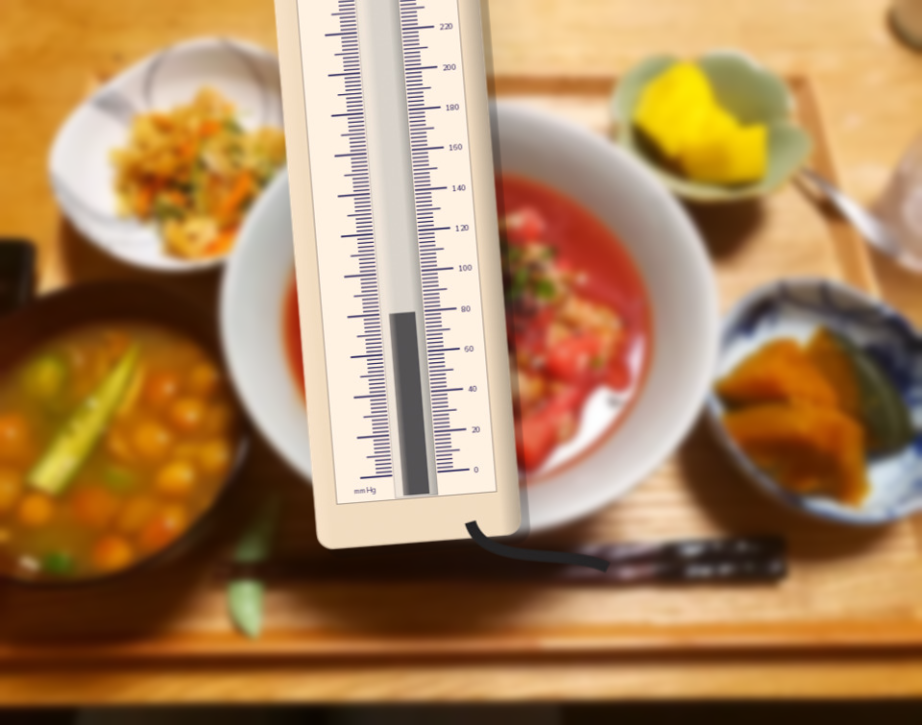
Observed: 80 mmHg
